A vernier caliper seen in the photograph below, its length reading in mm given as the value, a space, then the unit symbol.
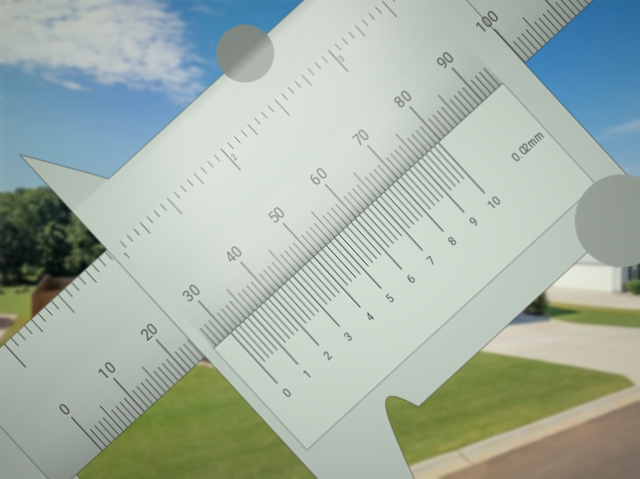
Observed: 30.4 mm
